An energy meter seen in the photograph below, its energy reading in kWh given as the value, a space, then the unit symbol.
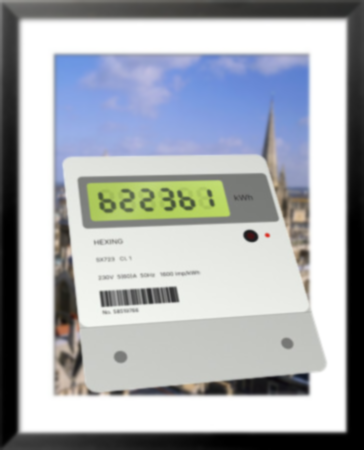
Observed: 622361 kWh
